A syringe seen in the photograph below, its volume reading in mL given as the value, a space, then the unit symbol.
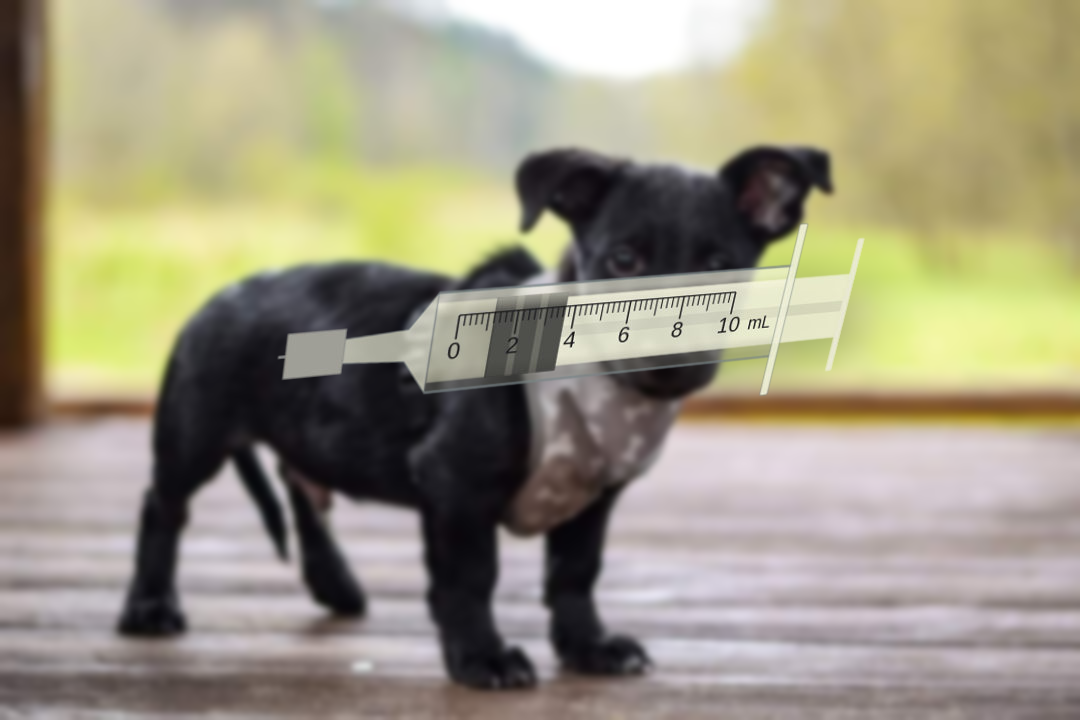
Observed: 1.2 mL
